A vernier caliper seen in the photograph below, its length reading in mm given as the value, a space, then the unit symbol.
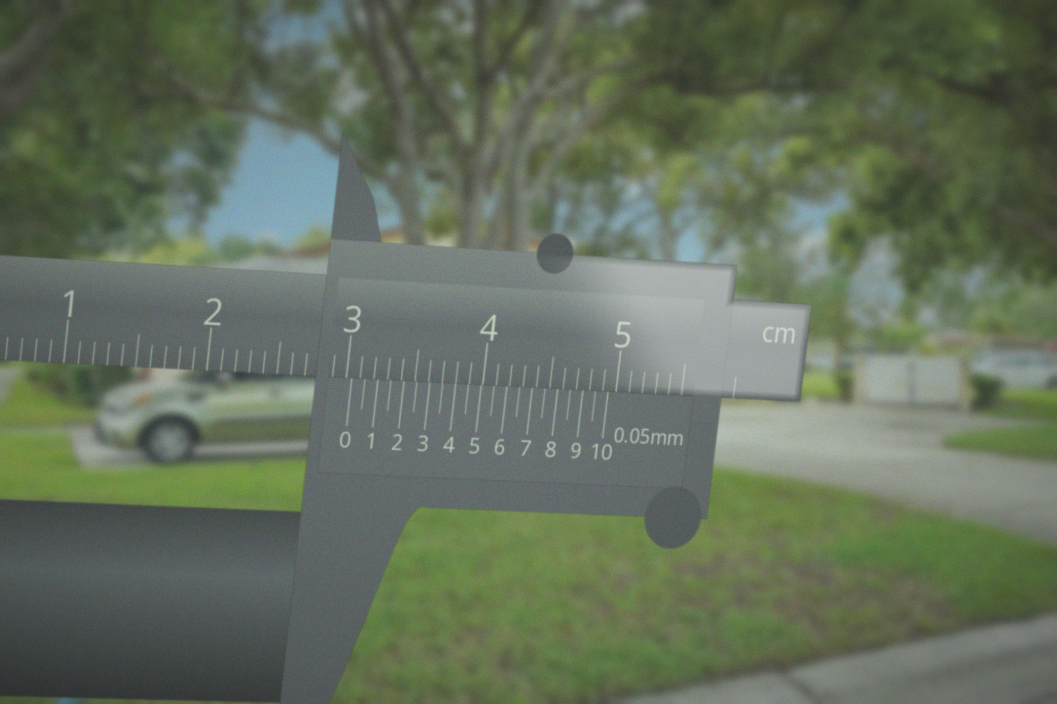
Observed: 30.4 mm
